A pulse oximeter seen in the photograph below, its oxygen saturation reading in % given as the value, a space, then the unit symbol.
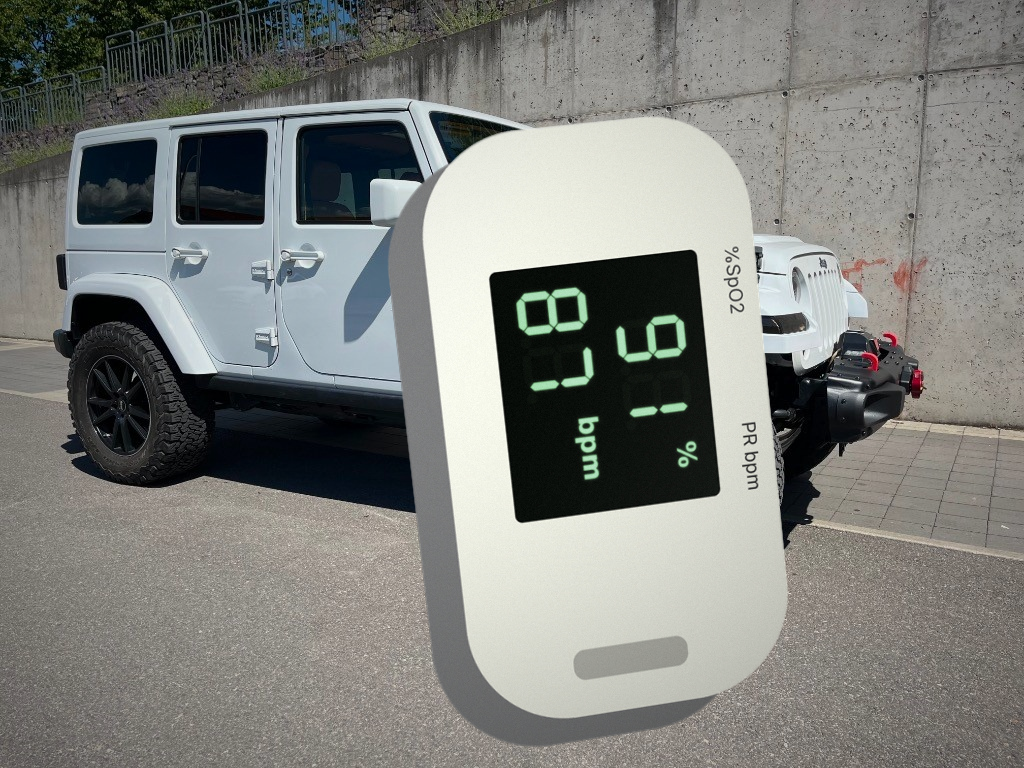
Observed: 91 %
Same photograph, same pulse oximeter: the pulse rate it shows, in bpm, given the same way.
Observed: 87 bpm
